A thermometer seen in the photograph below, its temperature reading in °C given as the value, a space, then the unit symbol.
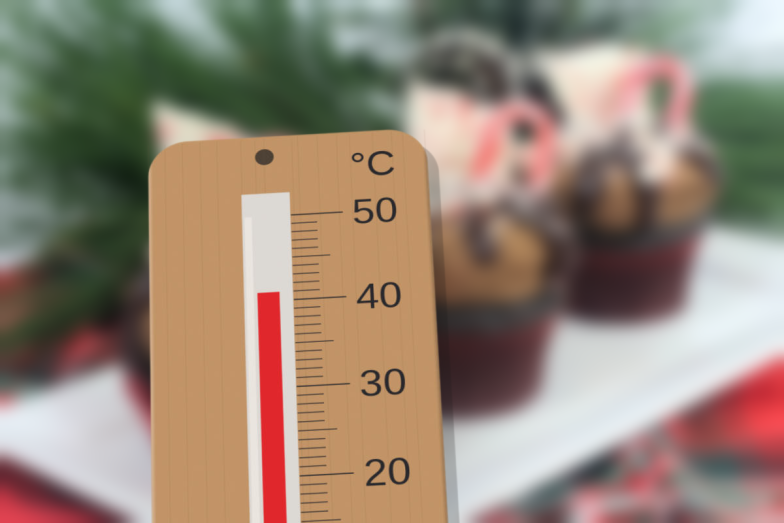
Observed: 41 °C
